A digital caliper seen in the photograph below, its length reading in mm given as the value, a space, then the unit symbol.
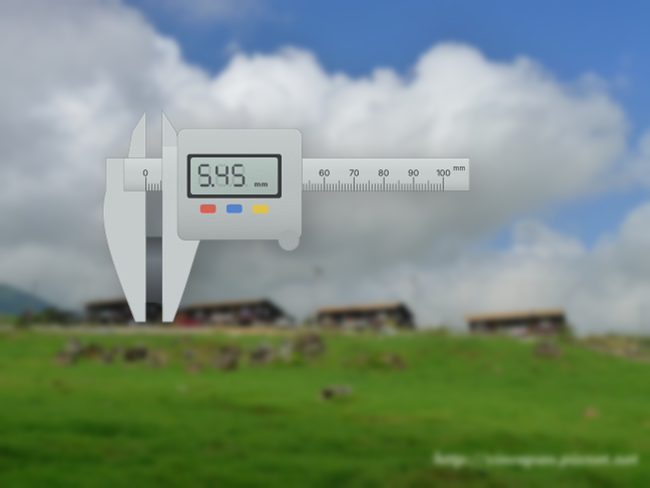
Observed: 5.45 mm
